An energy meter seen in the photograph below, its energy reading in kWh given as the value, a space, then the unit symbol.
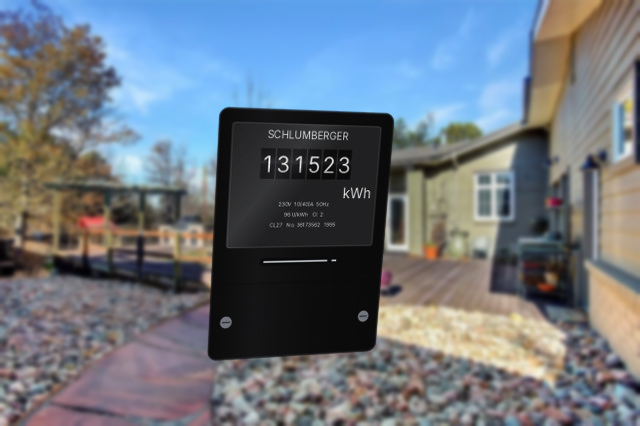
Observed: 131523 kWh
